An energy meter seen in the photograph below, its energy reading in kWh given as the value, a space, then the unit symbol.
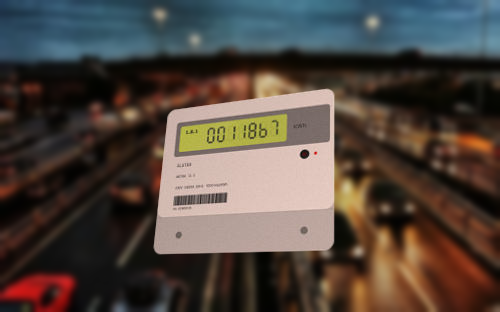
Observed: 11867 kWh
